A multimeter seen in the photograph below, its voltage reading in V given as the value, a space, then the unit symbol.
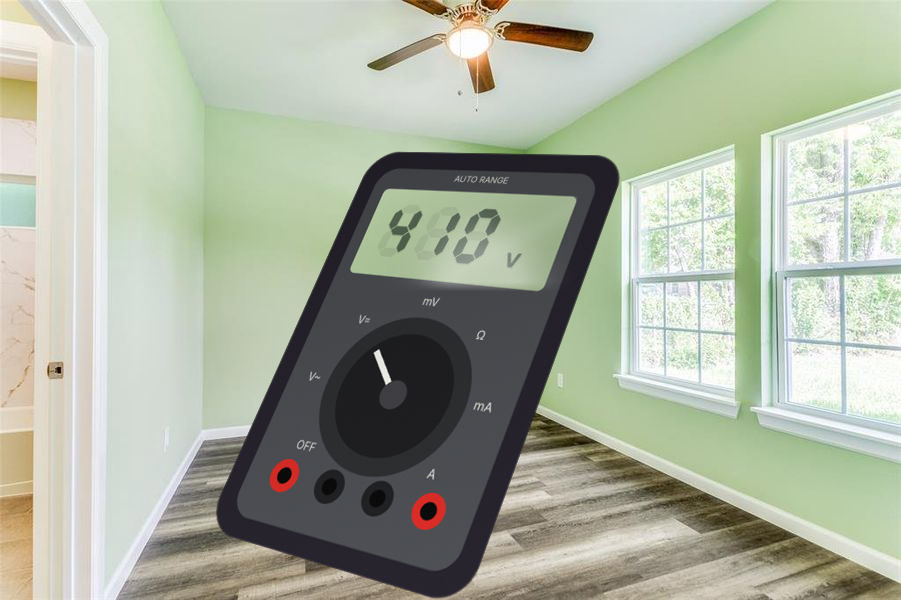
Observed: 410 V
